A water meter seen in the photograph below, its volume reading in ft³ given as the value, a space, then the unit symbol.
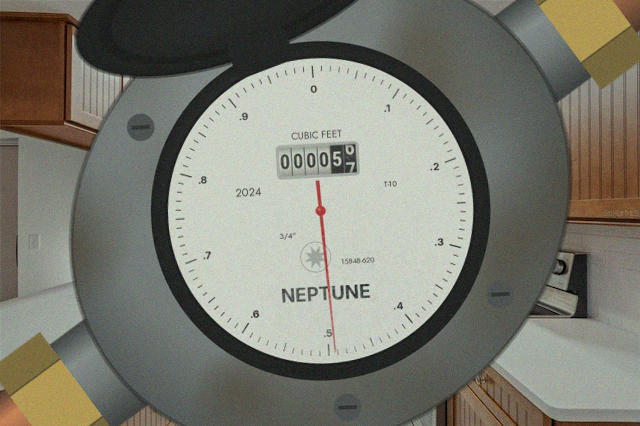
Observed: 56.49 ft³
